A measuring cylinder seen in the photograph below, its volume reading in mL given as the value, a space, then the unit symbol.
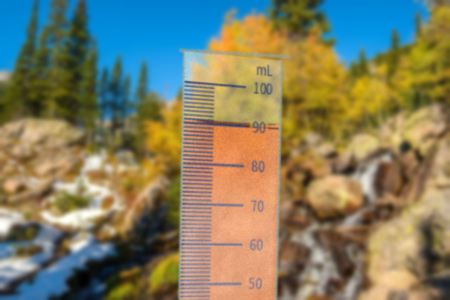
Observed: 90 mL
